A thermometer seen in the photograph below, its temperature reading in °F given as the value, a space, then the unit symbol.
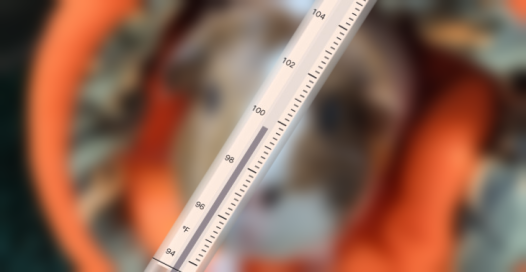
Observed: 99.6 °F
